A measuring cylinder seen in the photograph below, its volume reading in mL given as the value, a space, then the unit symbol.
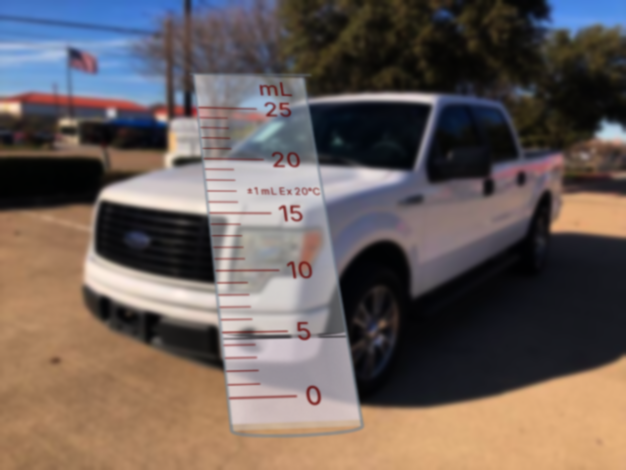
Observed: 4.5 mL
